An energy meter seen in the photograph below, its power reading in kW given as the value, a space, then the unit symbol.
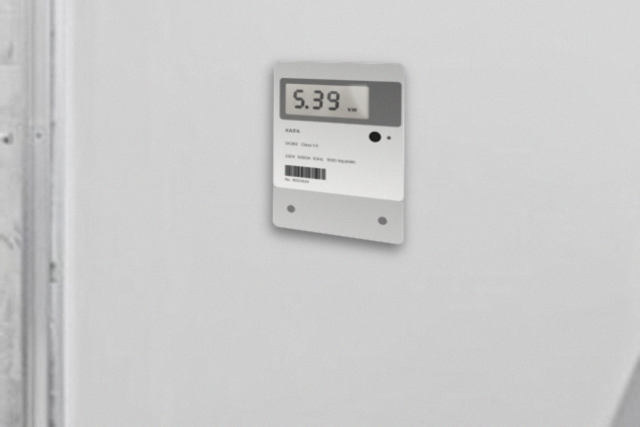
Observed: 5.39 kW
